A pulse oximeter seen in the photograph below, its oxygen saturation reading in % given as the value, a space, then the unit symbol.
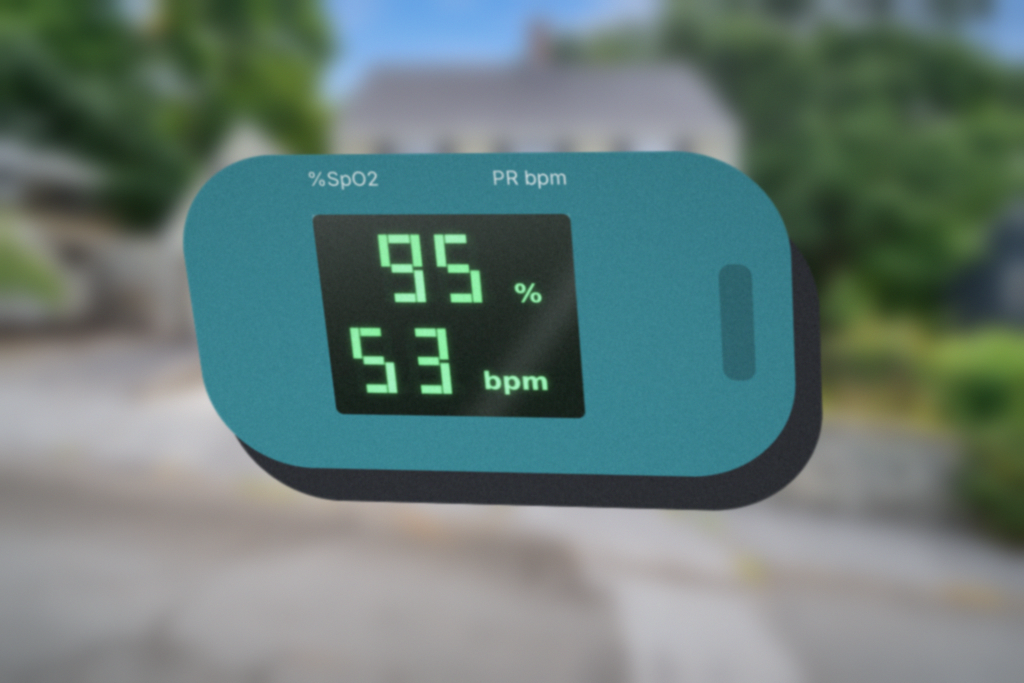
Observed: 95 %
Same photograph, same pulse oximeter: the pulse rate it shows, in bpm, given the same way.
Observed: 53 bpm
